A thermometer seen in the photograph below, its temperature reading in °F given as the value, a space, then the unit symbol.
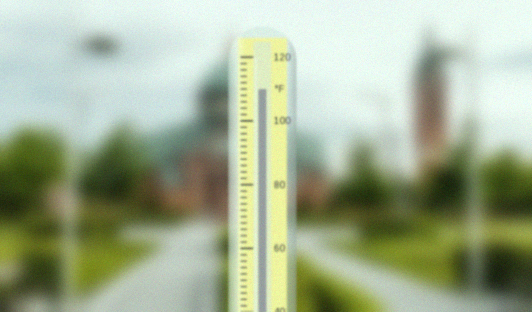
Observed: 110 °F
